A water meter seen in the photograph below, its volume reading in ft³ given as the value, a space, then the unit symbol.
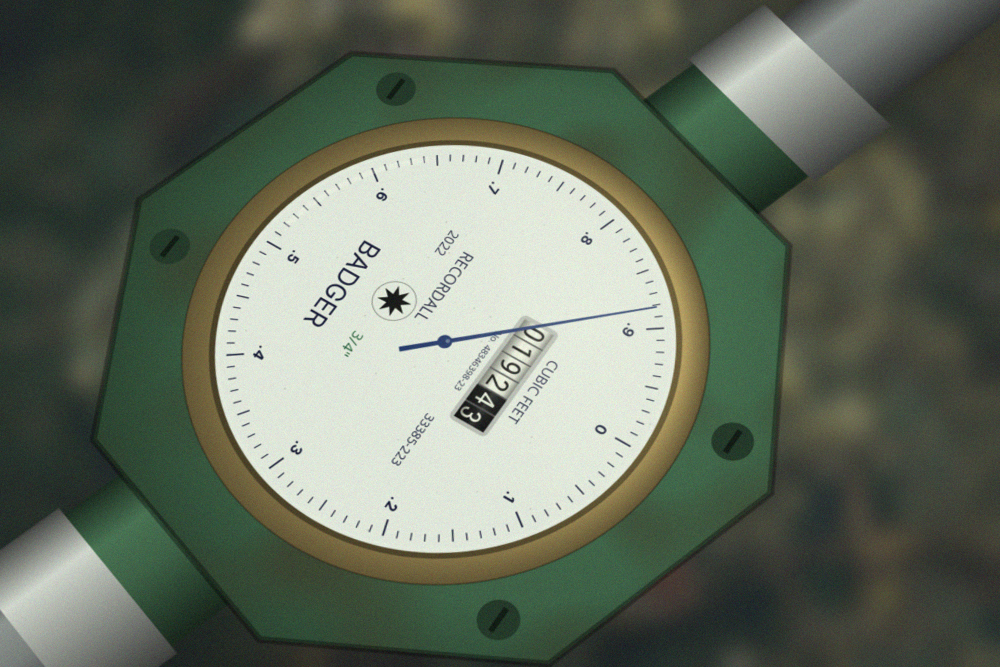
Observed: 19242.88 ft³
